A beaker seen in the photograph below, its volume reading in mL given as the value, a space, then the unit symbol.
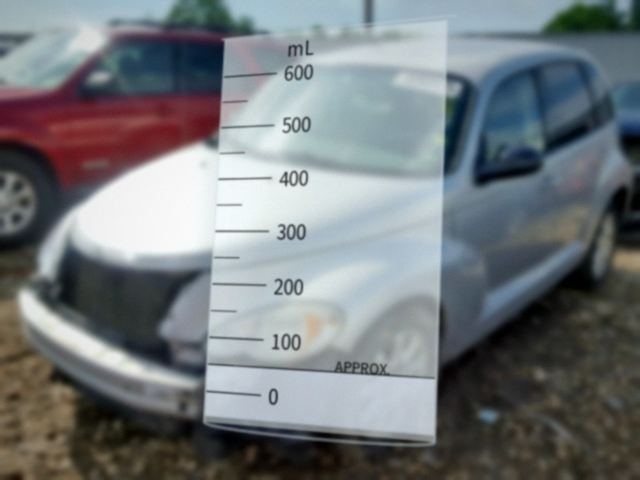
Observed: 50 mL
